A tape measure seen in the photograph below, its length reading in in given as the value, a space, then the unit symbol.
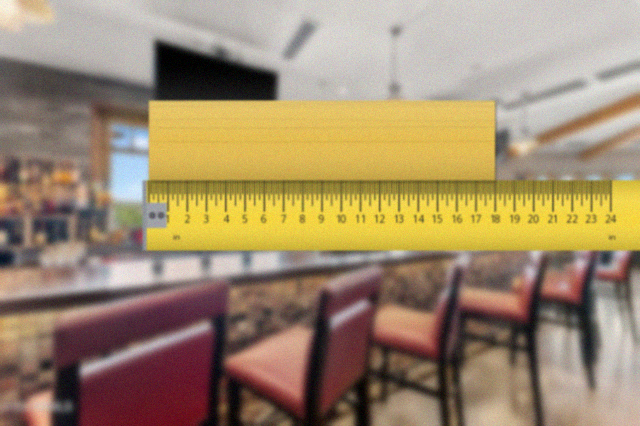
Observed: 18 in
